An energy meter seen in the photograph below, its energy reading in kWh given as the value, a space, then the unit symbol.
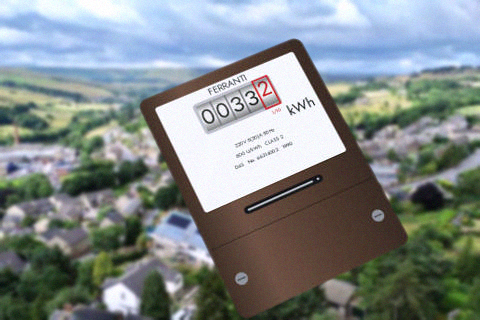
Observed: 33.2 kWh
